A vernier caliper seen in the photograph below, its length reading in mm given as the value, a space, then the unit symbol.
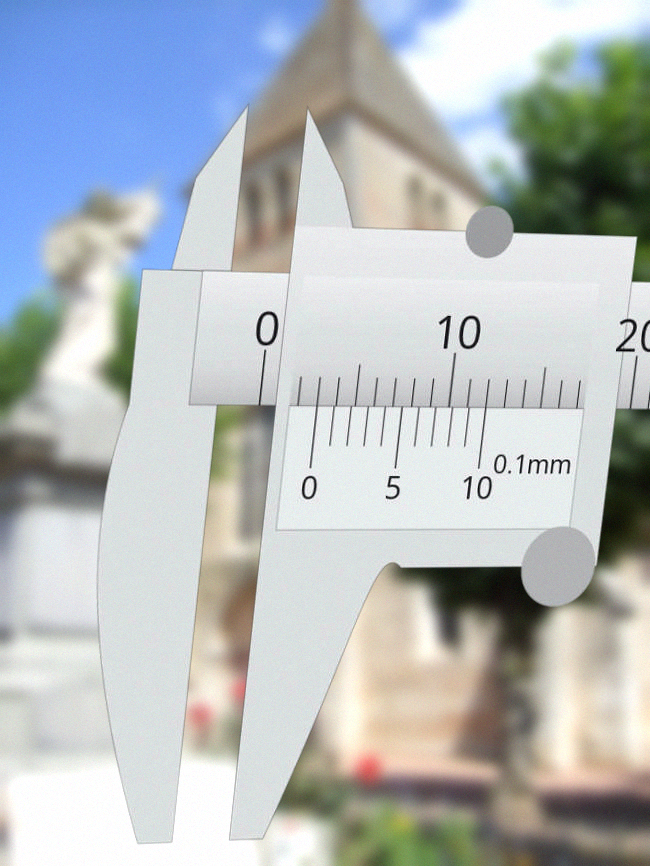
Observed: 3.0 mm
